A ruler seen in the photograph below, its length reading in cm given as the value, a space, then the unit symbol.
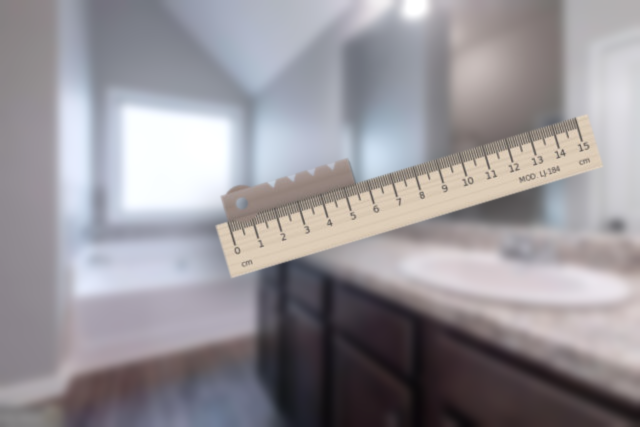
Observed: 5.5 cm
